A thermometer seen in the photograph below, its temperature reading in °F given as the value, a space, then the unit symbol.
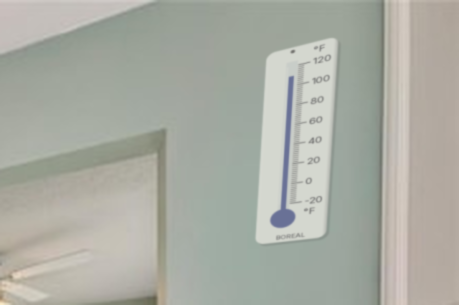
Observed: 110 °F
